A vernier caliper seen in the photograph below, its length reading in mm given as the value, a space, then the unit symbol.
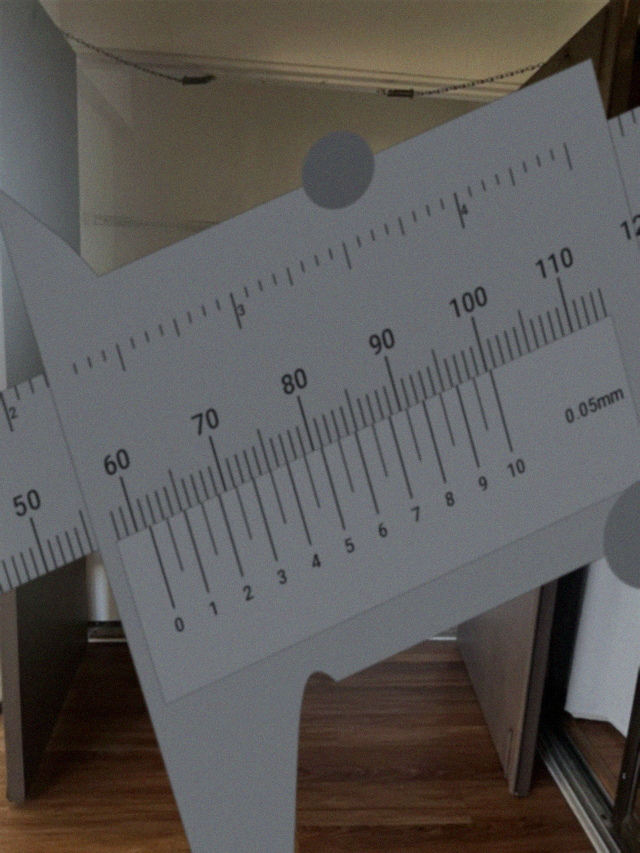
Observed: 61.4 mm
